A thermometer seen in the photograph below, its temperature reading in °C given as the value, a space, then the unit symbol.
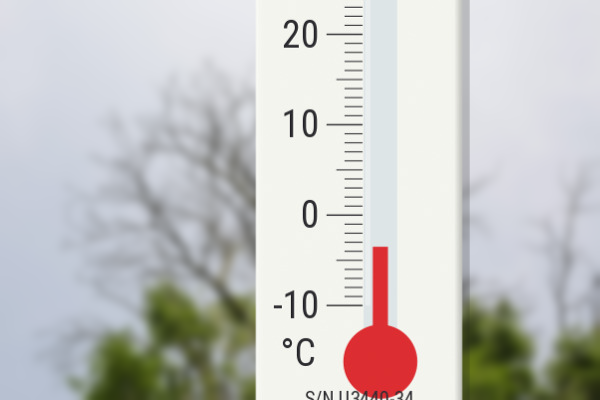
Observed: -3.5 °C
